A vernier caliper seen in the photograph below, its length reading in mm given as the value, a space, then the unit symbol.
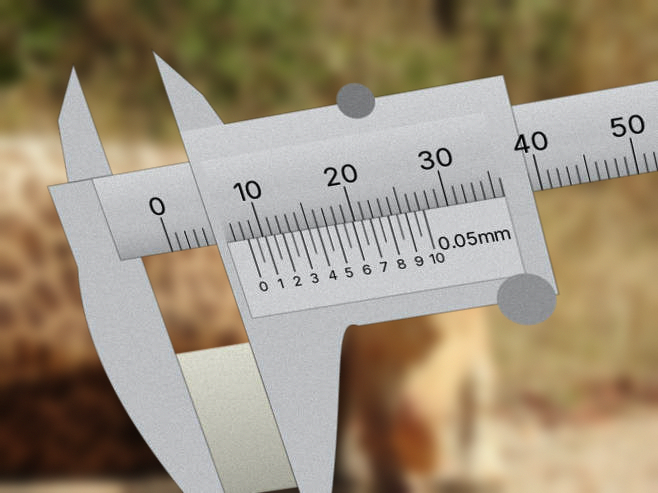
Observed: 8.4 mm
